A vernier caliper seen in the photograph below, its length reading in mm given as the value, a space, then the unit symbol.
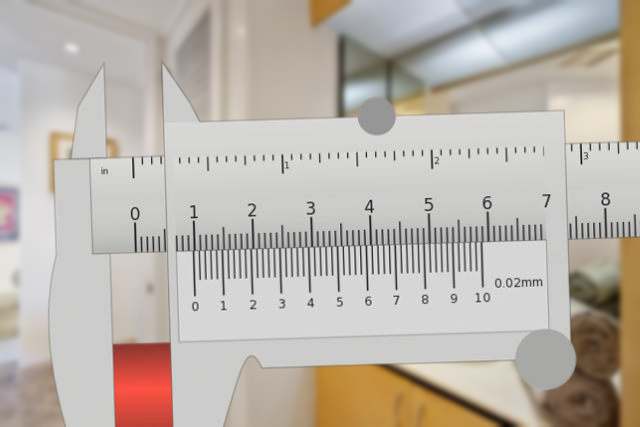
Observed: 9.8 mm
